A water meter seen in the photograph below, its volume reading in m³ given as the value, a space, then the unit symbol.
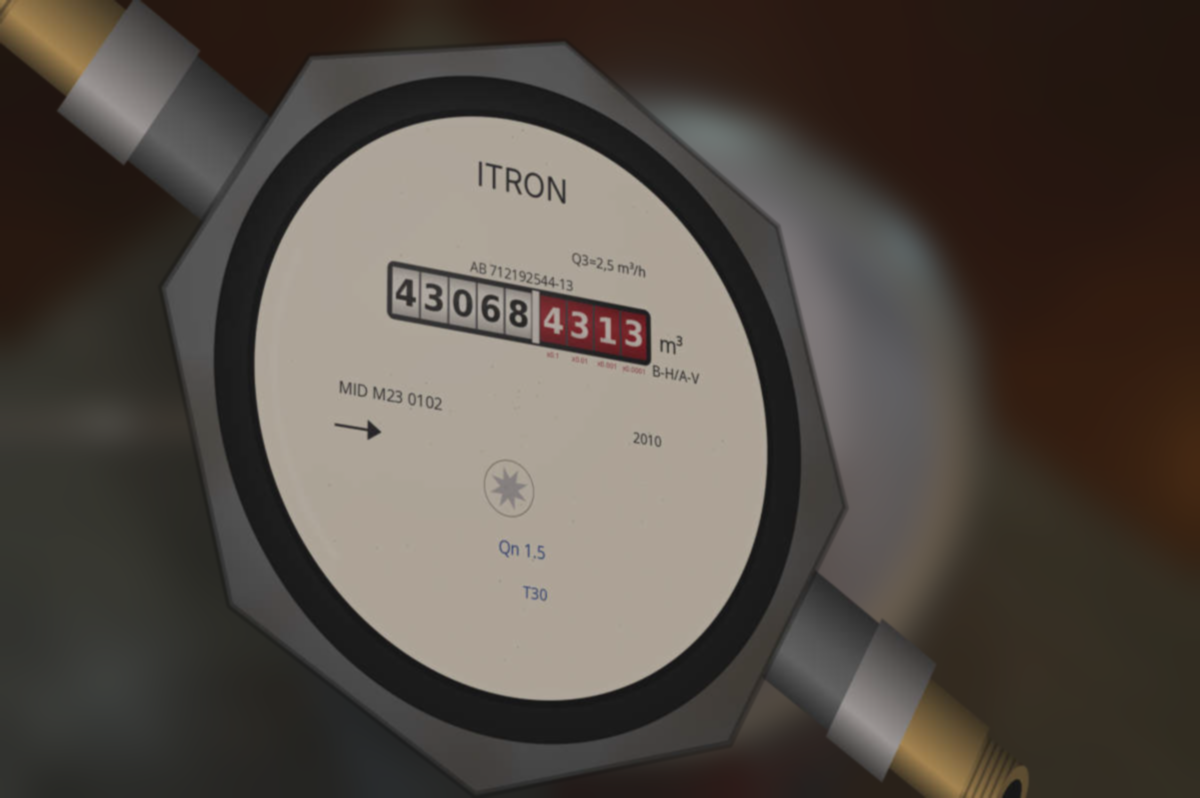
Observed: 43068.4313 m³
